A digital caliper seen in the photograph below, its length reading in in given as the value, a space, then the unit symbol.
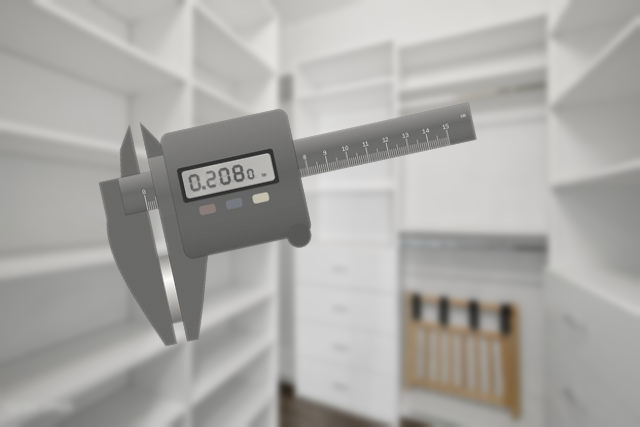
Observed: 0.2080 in
